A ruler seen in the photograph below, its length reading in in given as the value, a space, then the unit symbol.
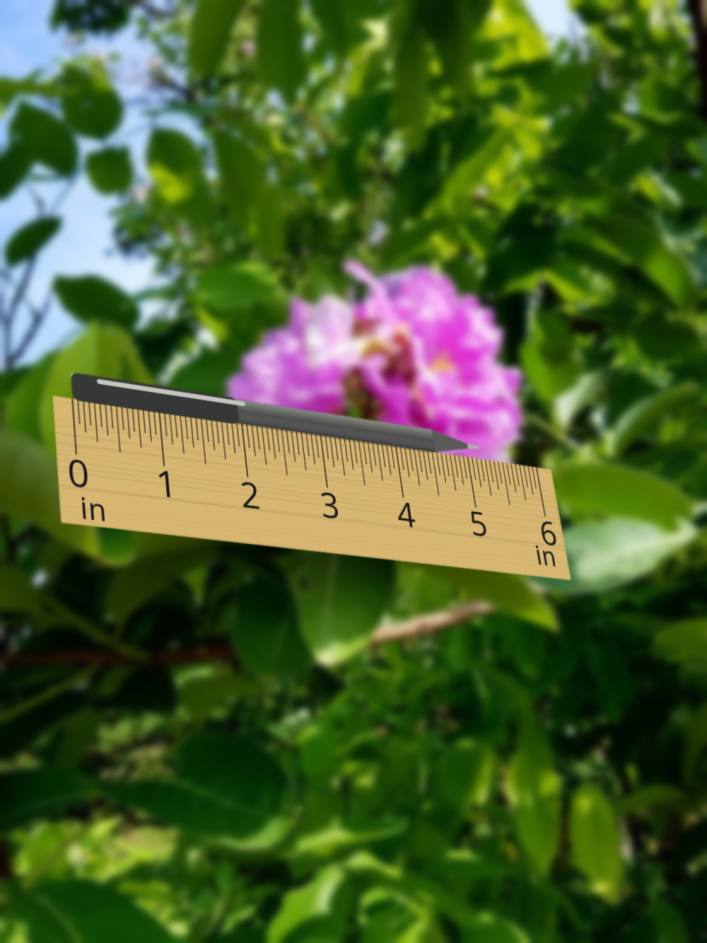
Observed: 5.1875 in
